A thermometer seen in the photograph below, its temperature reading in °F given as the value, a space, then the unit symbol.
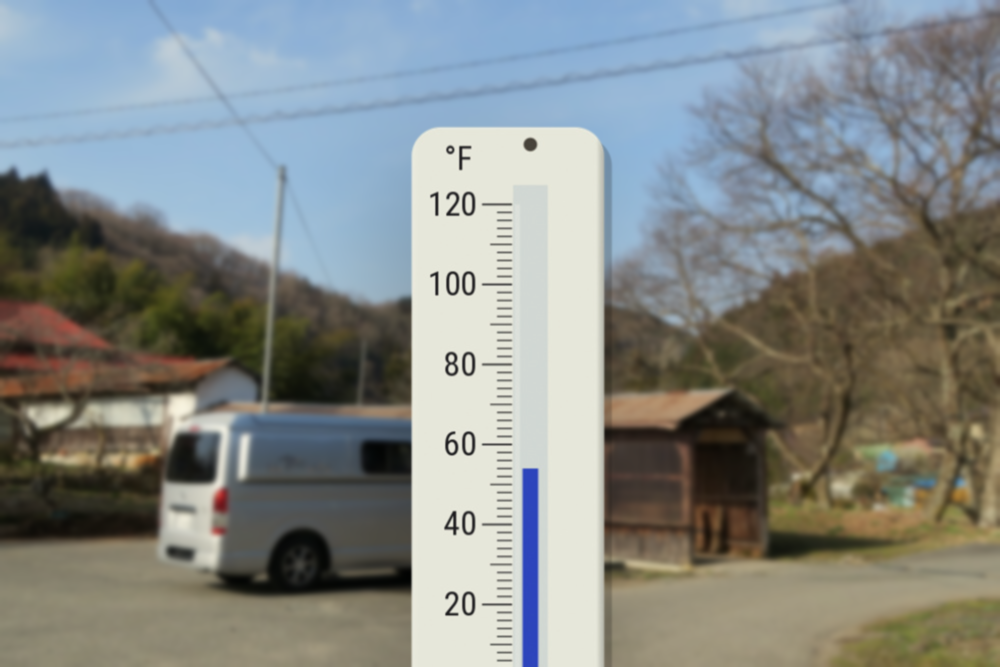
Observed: 54 °F
